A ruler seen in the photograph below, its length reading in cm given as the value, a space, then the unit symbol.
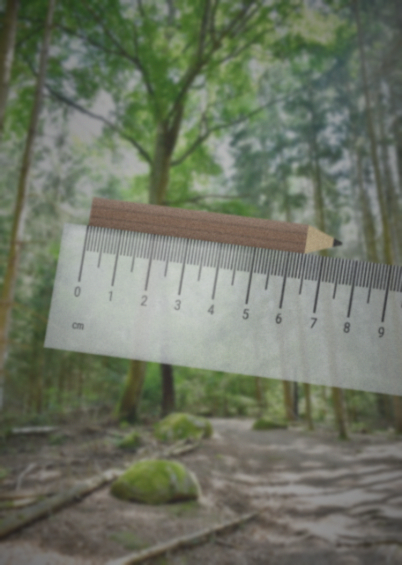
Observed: 7.5 cm
